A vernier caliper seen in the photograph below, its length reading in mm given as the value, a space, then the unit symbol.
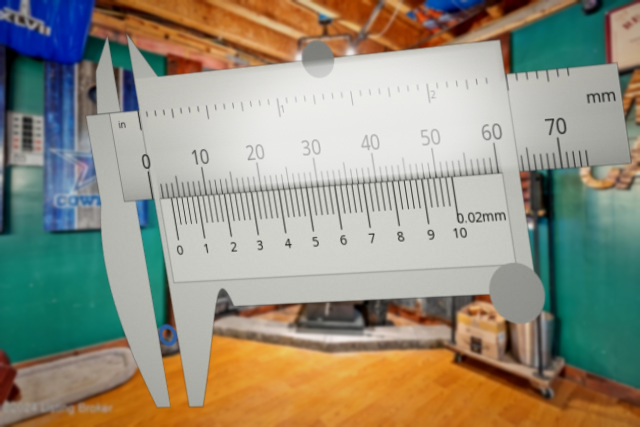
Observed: 3.5 mm
